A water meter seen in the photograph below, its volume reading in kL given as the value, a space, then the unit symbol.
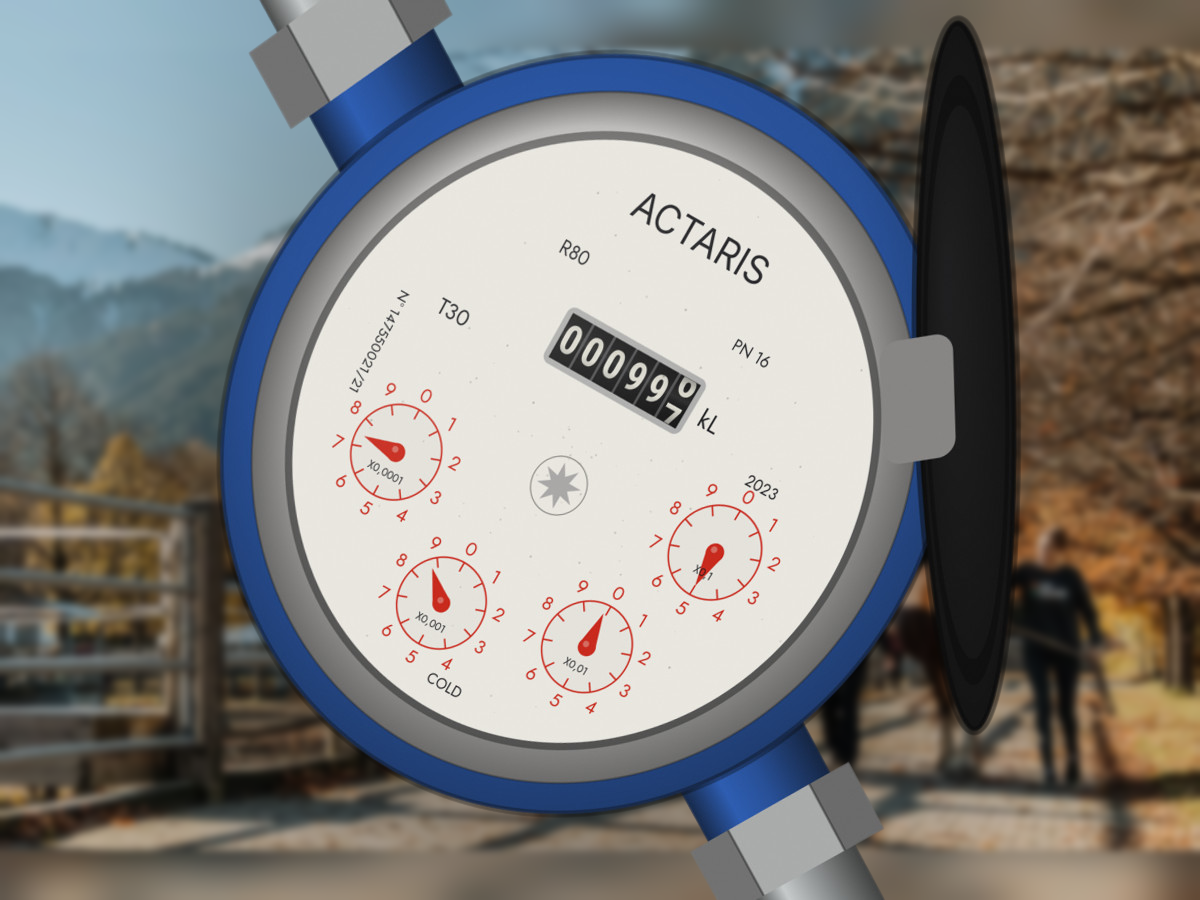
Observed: 996.4987 kL
